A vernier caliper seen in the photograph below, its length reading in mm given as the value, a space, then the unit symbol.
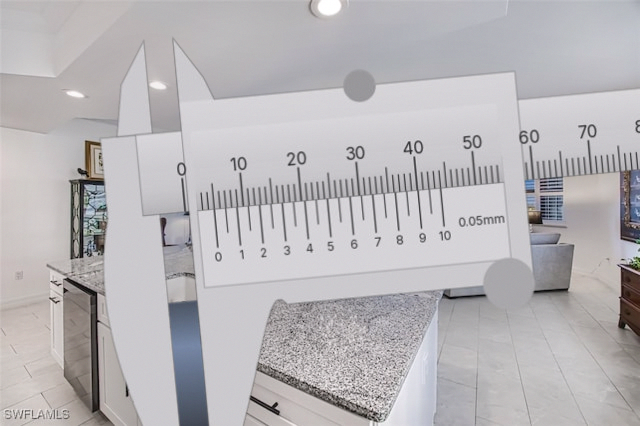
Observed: 5.0 mm
